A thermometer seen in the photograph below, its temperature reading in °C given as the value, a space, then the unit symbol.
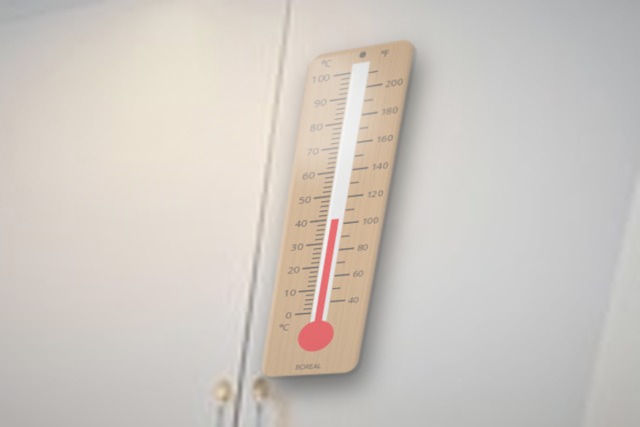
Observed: 40 °C
